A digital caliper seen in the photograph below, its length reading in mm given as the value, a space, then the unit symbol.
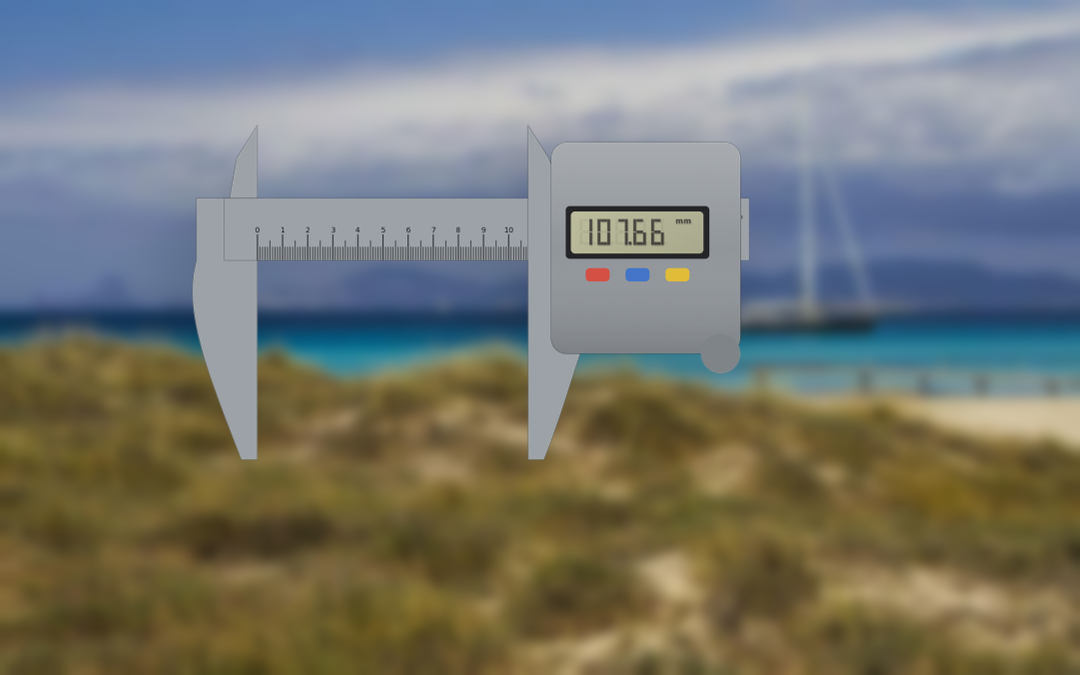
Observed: 107.66 mm
